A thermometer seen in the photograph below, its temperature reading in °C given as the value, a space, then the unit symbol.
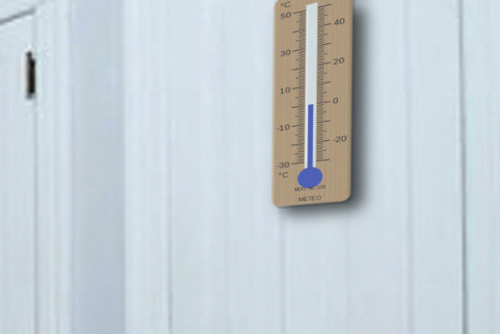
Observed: 0 °C
